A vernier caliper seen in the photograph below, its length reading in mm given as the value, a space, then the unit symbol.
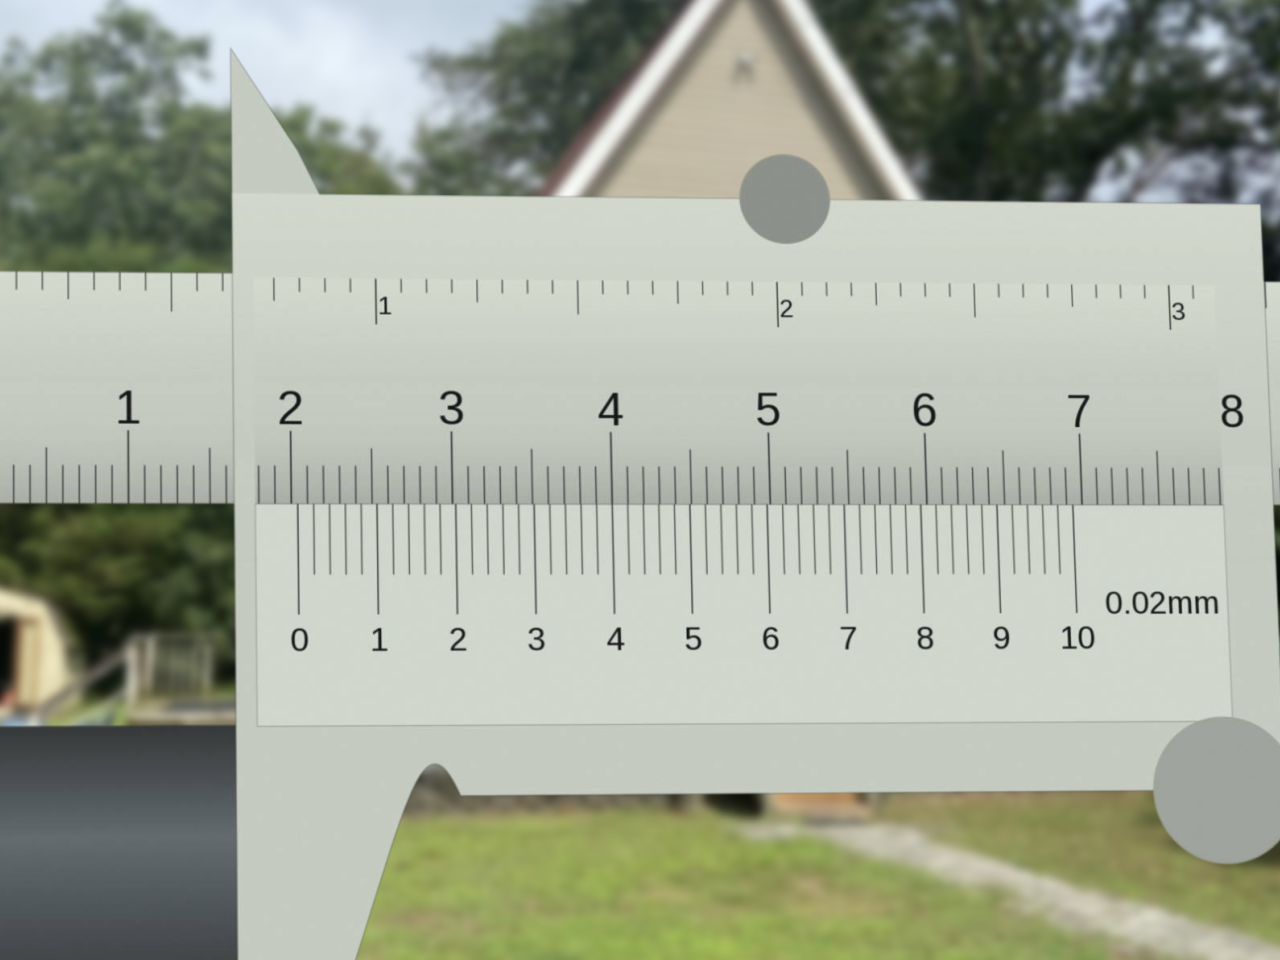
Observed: 20.4 mm
